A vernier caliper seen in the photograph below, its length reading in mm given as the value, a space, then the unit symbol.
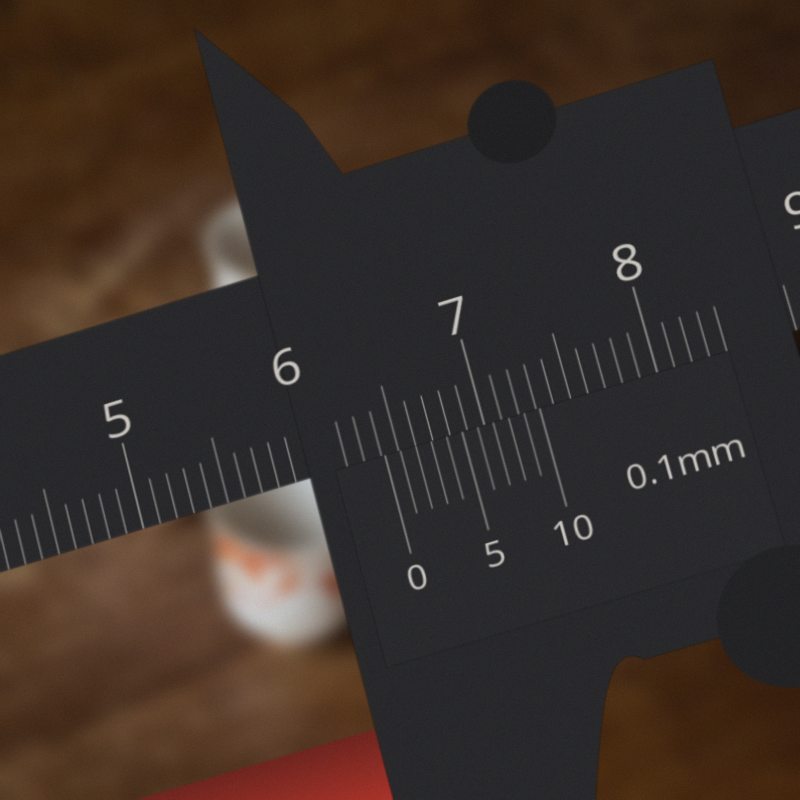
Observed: 64.2 mm
